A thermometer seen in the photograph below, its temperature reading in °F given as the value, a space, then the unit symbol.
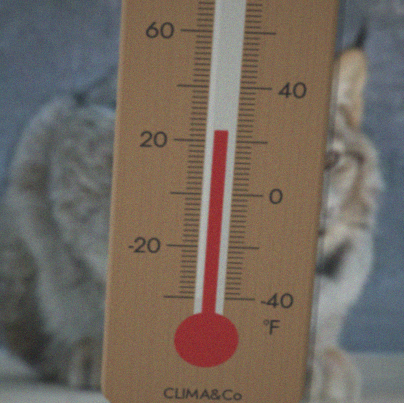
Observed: 24 °F
